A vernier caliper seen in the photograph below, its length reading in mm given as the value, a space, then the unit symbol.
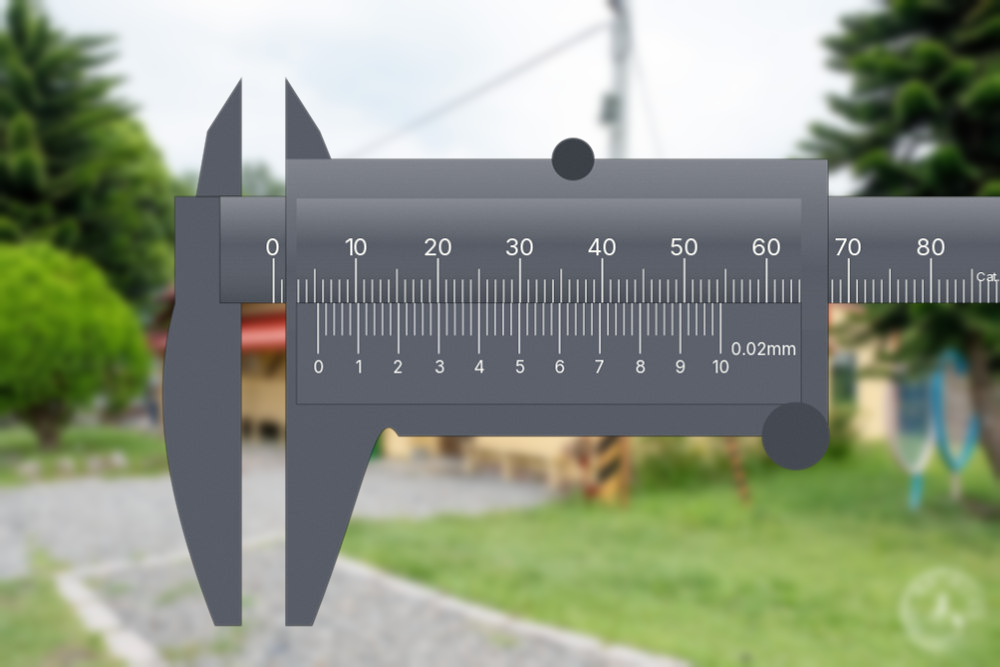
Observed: 5.4 mm
